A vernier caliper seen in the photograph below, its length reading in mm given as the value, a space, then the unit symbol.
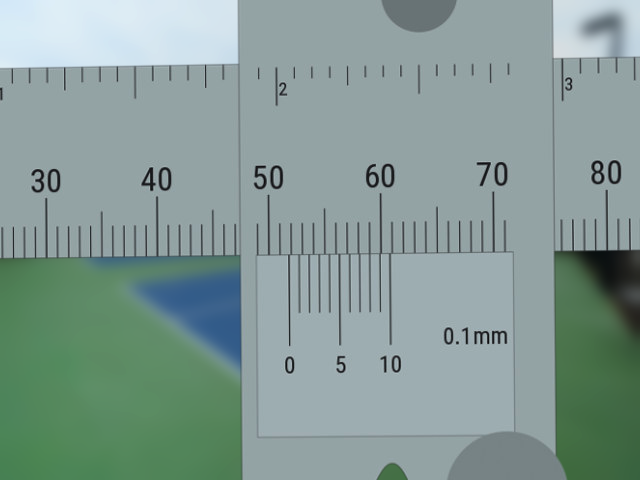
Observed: 51.8 mm
